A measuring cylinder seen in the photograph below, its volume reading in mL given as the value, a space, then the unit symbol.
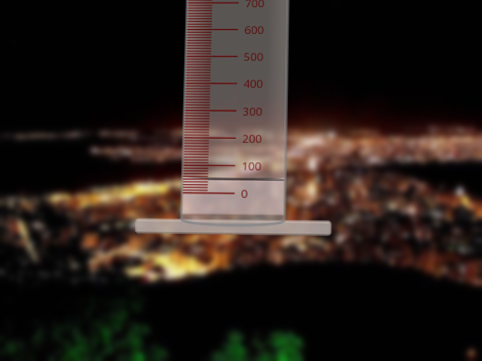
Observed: 50 mL
